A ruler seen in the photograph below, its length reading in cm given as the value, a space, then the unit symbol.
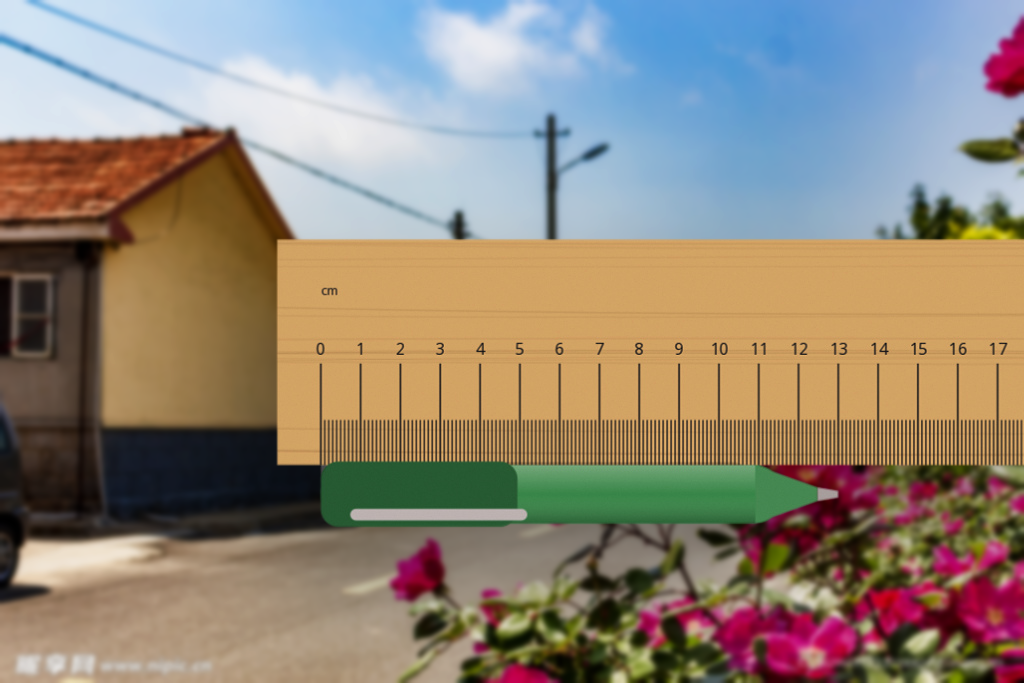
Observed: 13 cm
